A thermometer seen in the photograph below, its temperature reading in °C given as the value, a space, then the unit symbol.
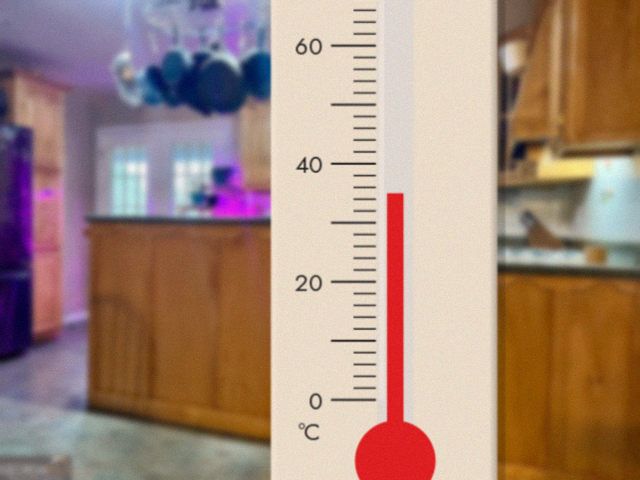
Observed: 35 °C
